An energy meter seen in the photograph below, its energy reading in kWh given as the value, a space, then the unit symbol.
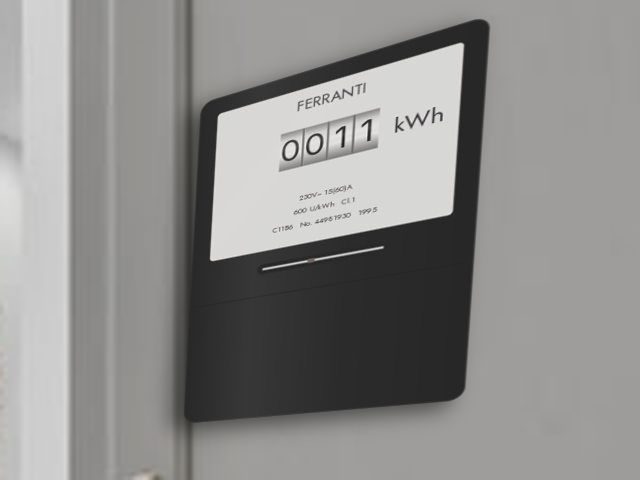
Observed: 11 kWh
